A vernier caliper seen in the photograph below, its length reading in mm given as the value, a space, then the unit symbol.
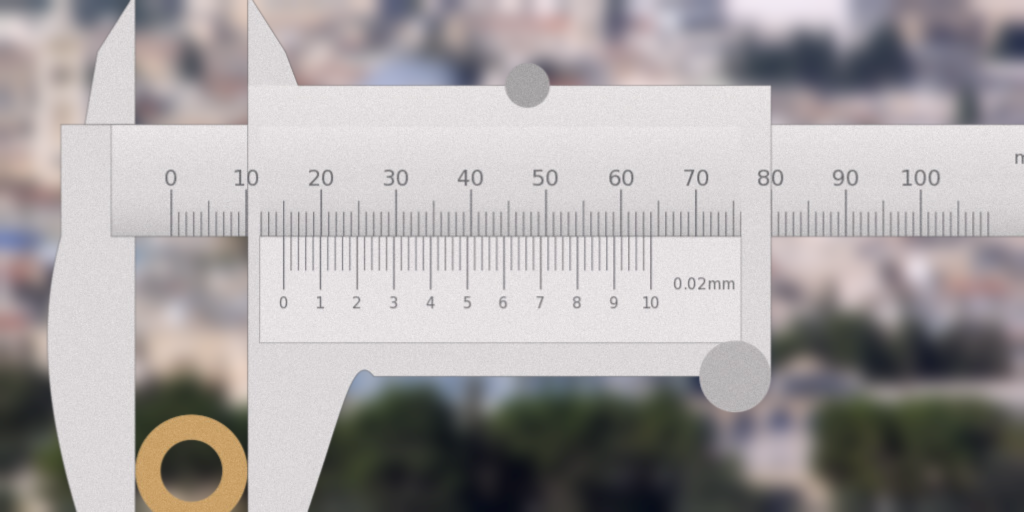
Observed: 15.0 mm
